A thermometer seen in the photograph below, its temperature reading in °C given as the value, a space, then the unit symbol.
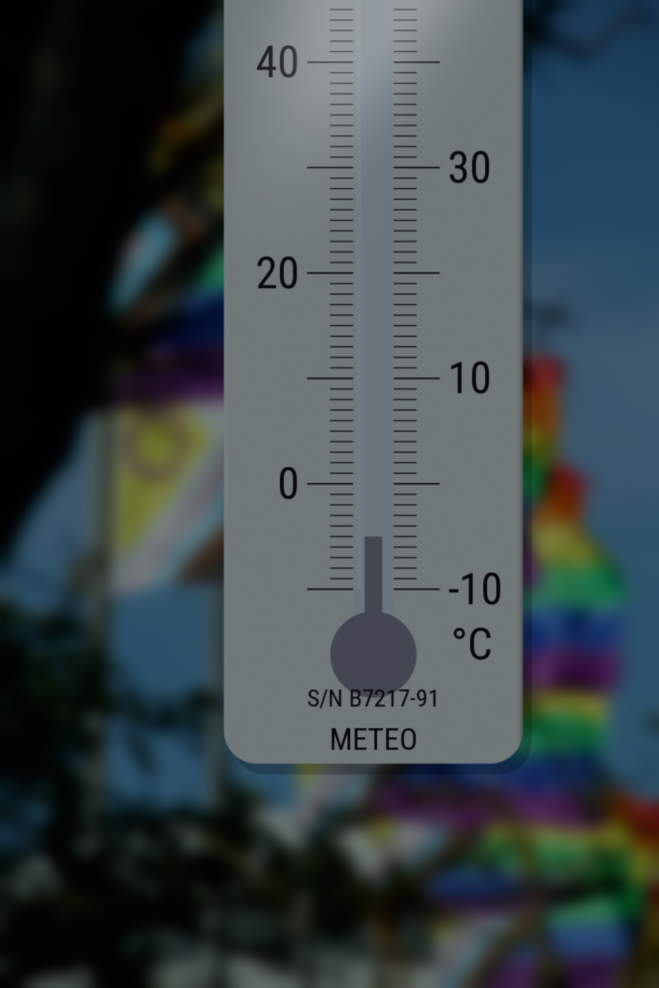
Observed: -5 °C
